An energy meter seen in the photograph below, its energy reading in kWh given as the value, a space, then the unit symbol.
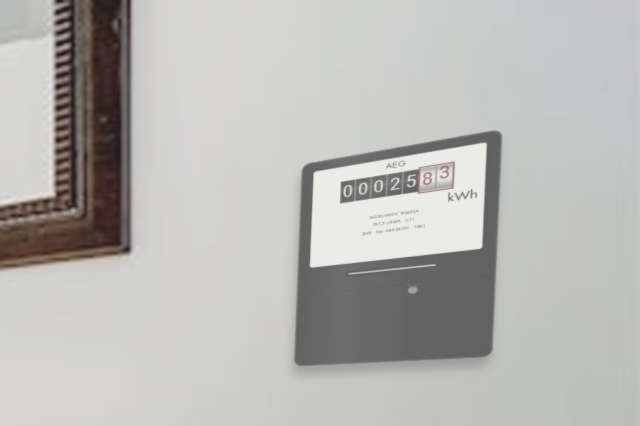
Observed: 25.83 kWh
